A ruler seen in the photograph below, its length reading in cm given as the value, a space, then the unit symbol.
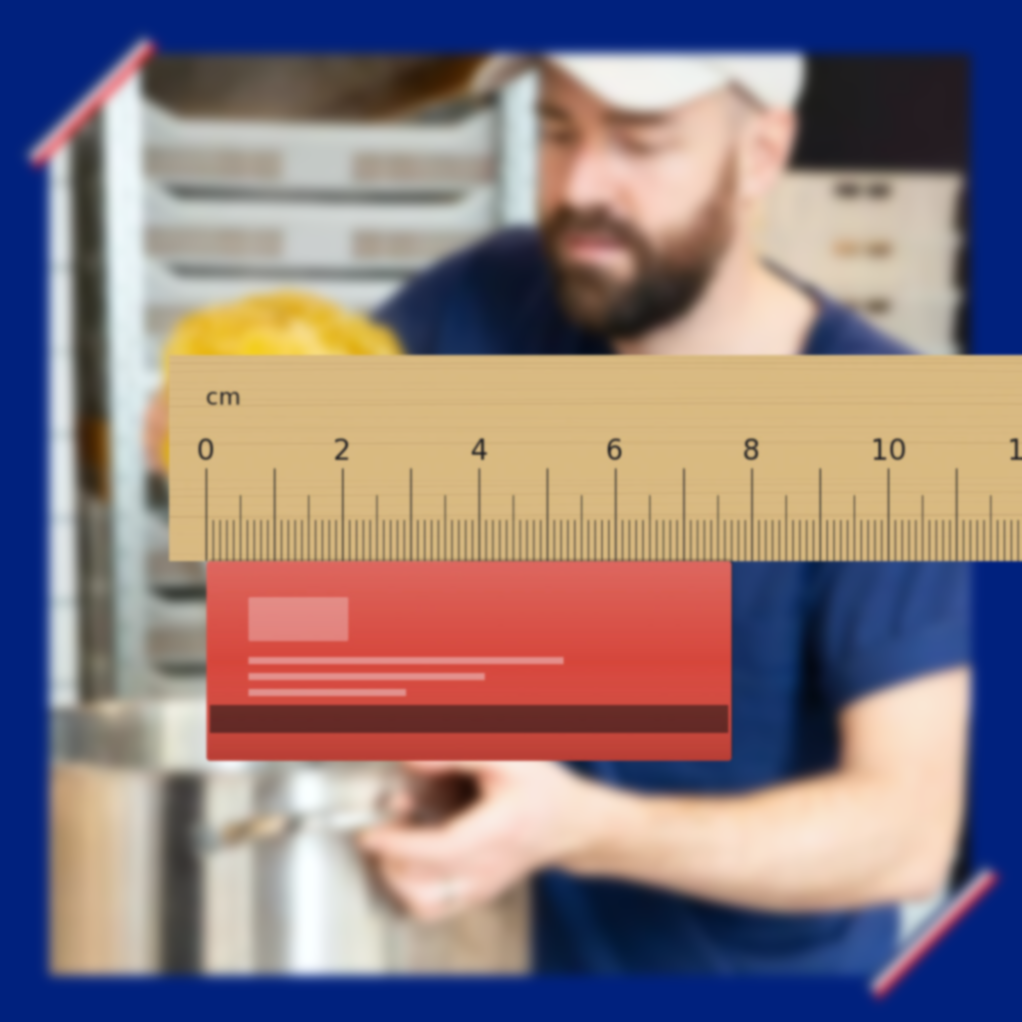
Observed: 7.7 cm
